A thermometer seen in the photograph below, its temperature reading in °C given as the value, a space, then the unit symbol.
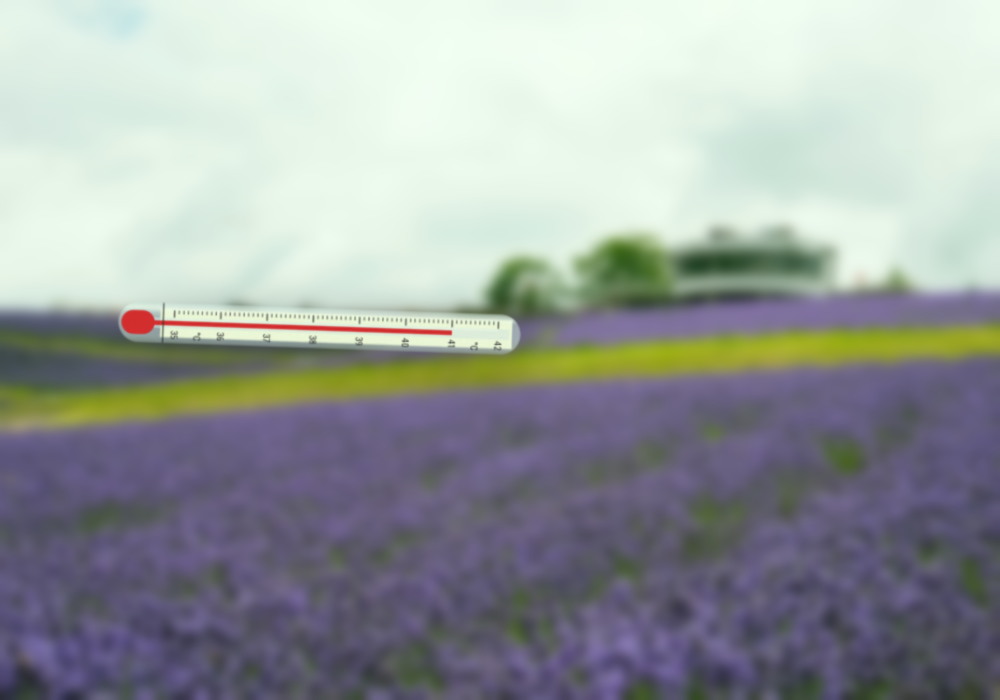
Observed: 41 °C
